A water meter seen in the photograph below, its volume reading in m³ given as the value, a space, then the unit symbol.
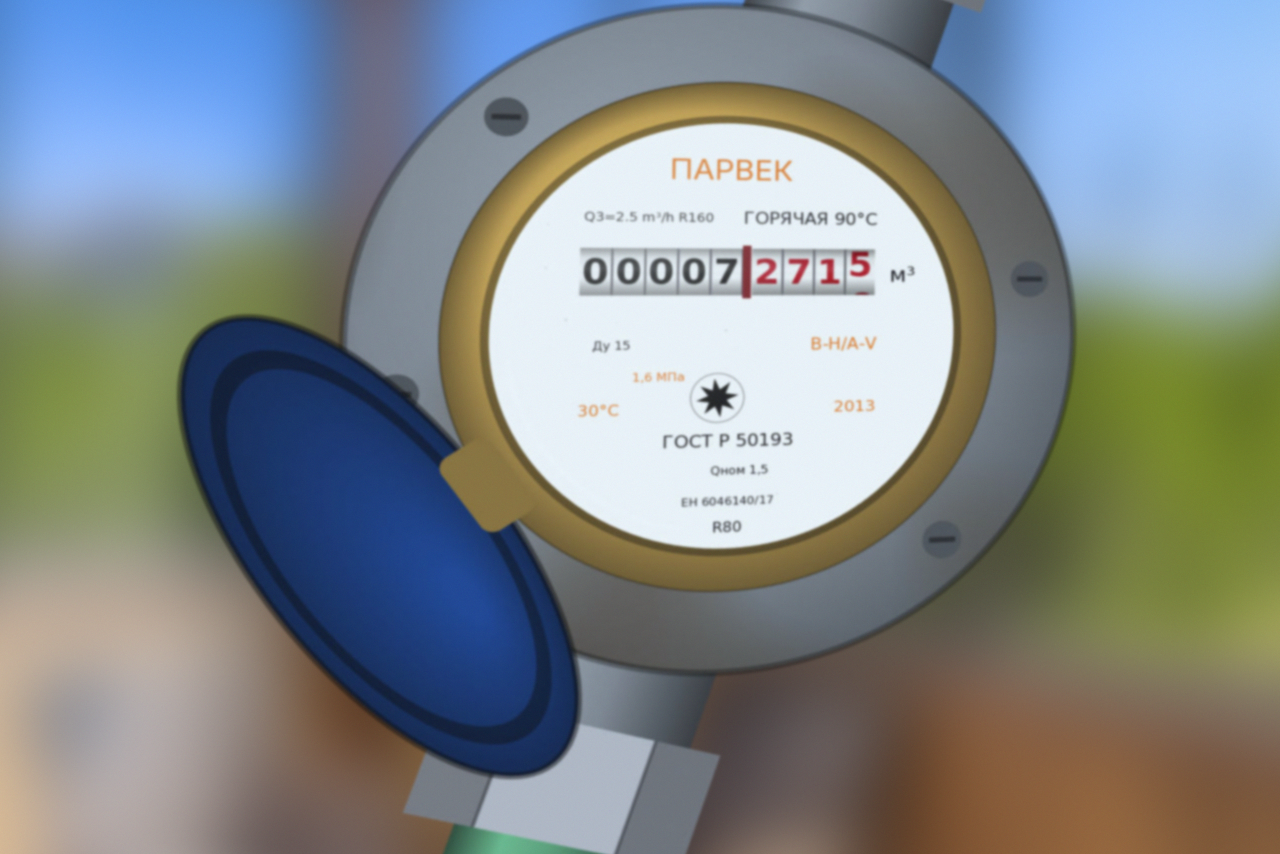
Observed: 7.2715 m³
